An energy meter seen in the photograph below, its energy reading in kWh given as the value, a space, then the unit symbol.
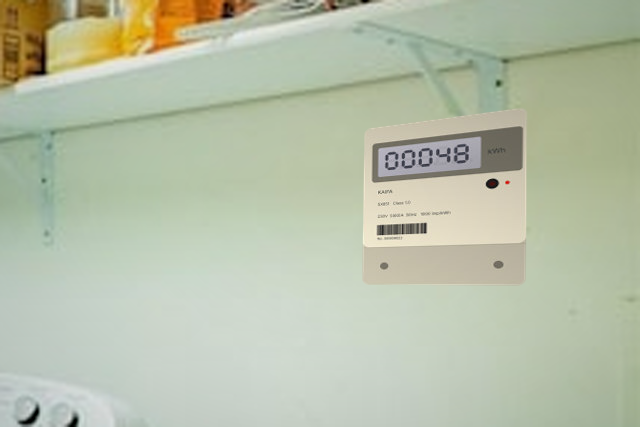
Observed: 48 kWh
